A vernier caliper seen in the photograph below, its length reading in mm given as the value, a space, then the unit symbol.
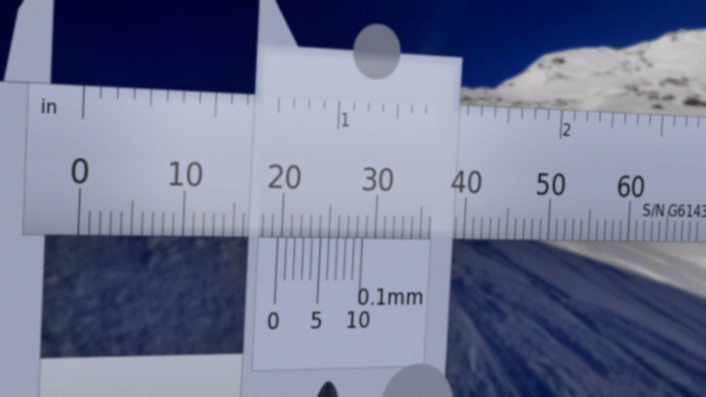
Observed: 19.6 mm
